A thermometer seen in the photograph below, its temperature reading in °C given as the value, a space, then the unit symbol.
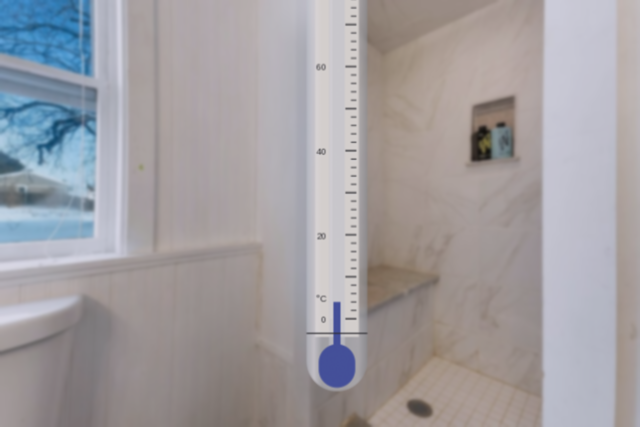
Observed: 4 °C
